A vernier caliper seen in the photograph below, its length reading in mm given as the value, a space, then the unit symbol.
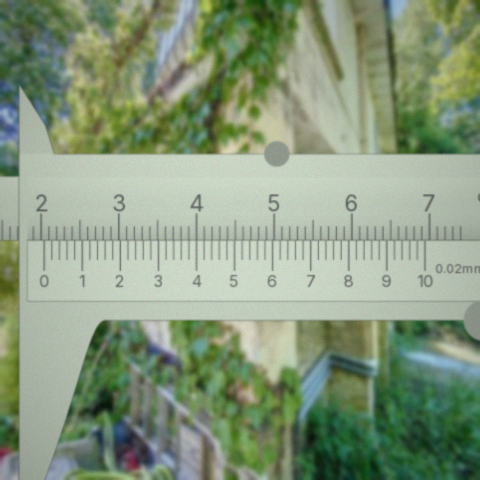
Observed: 20.4 mm
